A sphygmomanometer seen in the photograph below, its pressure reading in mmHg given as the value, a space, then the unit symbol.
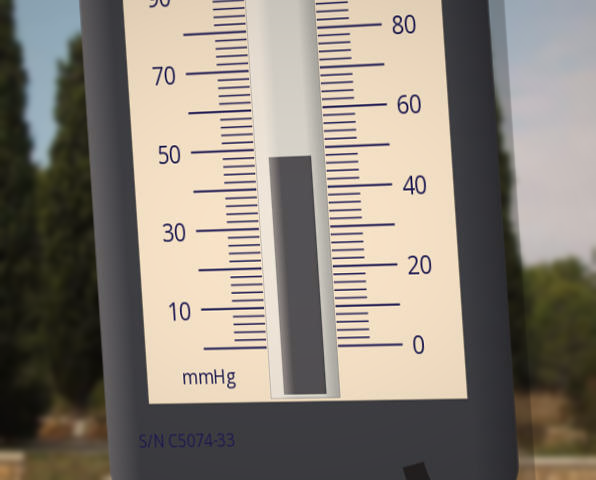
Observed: 48 mmHg
